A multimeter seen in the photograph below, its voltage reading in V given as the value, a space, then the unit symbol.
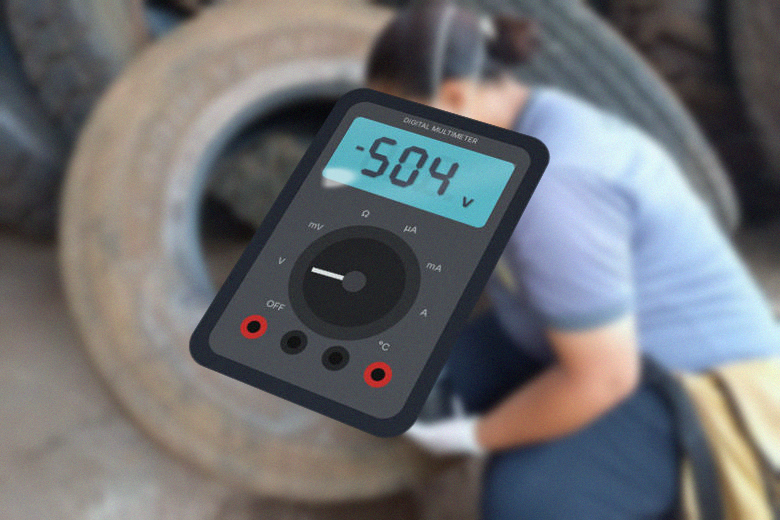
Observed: -504 V
